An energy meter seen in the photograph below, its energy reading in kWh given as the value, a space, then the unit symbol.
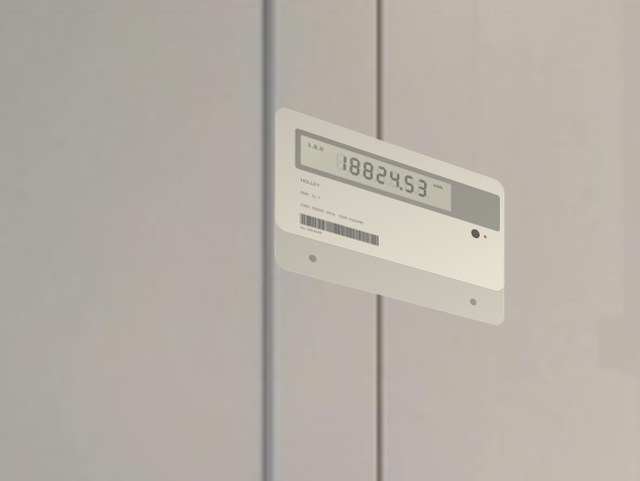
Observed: 18824.53 kWh
